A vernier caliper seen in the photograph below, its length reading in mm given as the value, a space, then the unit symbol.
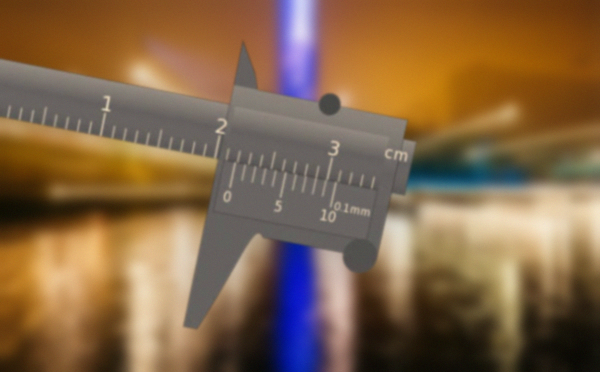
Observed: 21.8 mm
